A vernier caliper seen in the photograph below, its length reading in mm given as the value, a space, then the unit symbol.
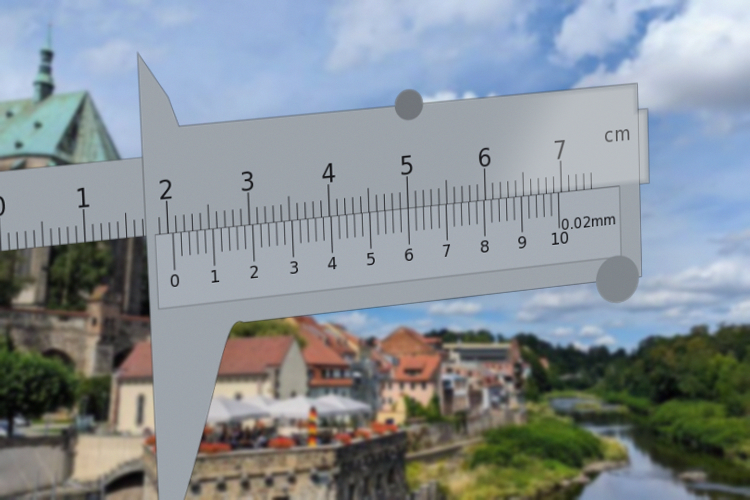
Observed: 20.6 mm
